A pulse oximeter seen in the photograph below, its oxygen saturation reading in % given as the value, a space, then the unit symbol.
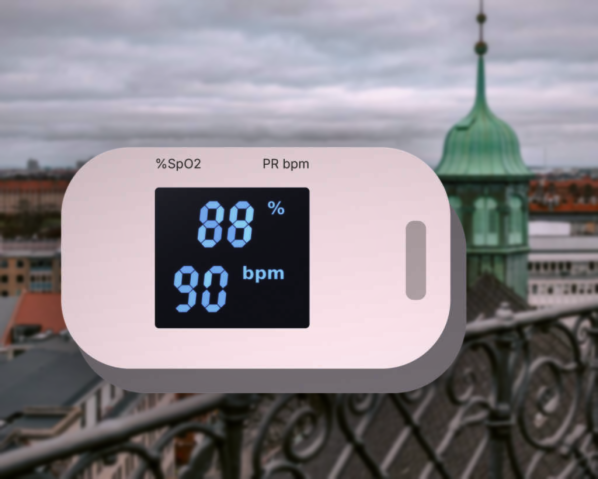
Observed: 88 %
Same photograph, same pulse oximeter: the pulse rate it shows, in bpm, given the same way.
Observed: 90 bpm
